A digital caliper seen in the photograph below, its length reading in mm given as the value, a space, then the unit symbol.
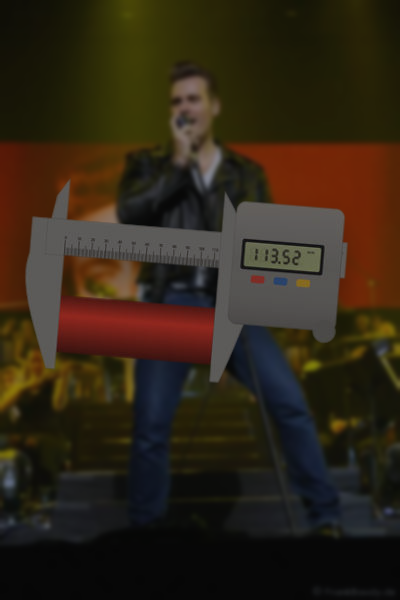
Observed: 113.52 mm
